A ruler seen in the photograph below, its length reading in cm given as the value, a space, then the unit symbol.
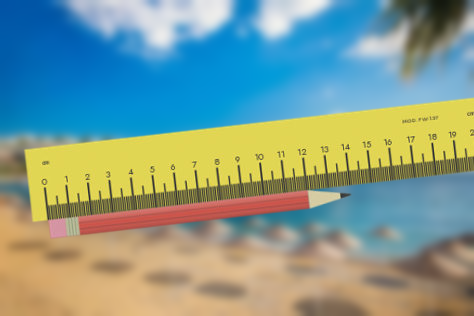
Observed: 14 cm
